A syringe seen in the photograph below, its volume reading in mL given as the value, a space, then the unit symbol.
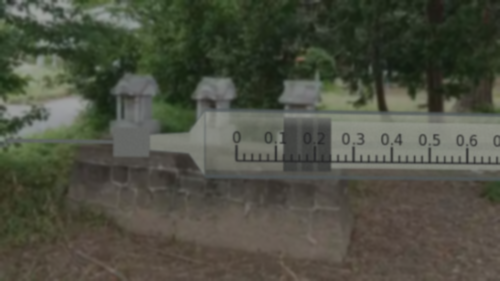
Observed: 0.12 mL
